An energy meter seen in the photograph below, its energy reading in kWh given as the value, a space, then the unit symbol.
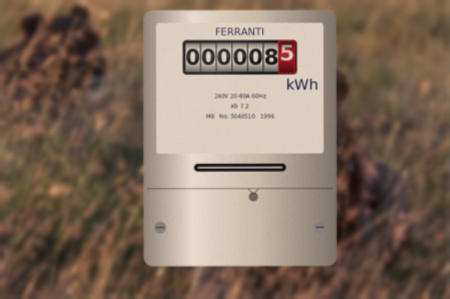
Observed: 8.5 kWh
